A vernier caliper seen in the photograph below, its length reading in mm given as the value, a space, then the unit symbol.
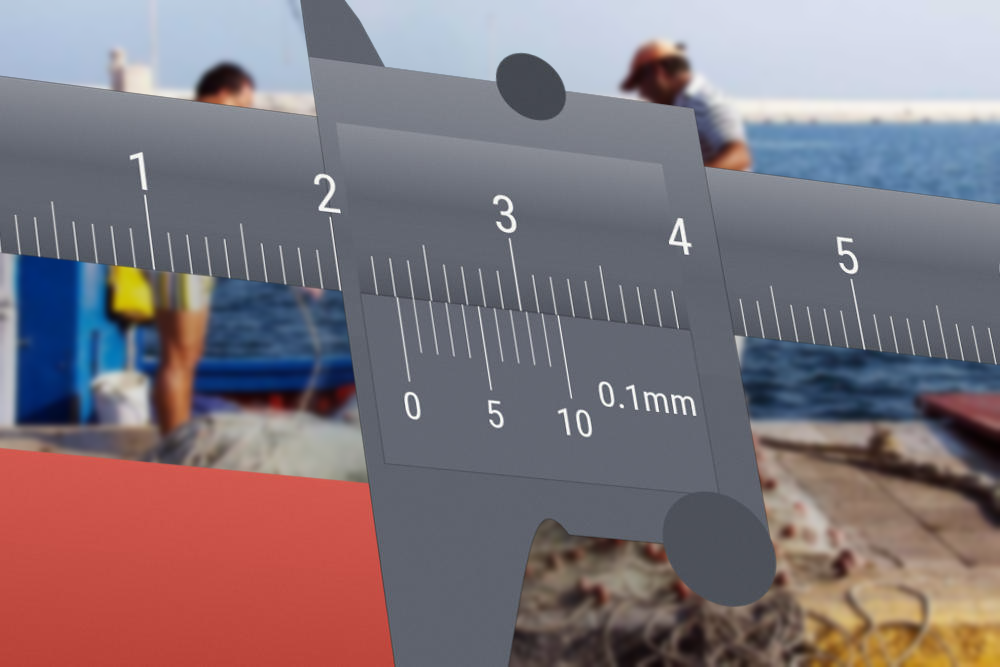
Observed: 23.1 mm
